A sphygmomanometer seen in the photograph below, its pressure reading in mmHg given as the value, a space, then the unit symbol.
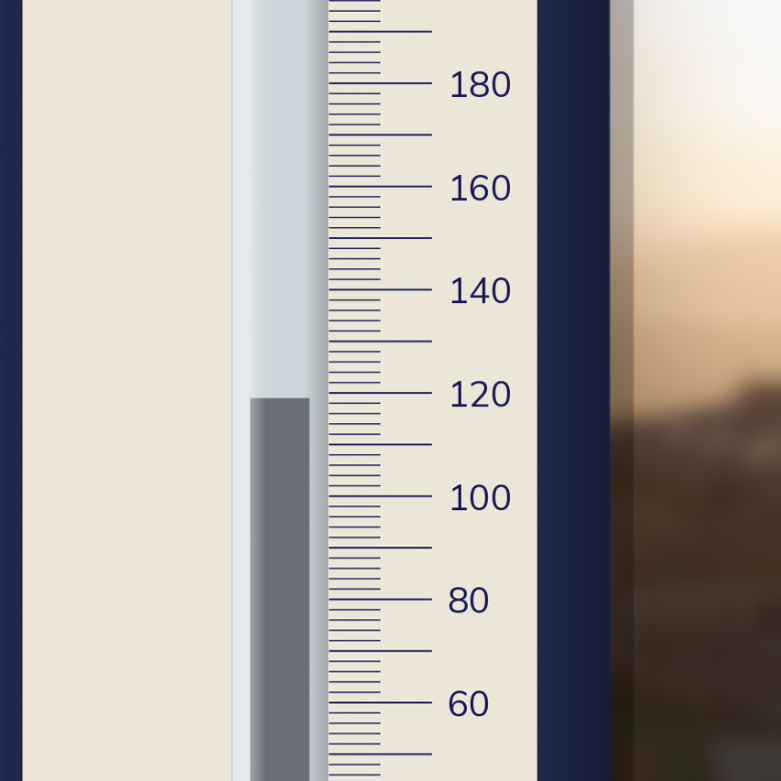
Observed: 119 mmHg
